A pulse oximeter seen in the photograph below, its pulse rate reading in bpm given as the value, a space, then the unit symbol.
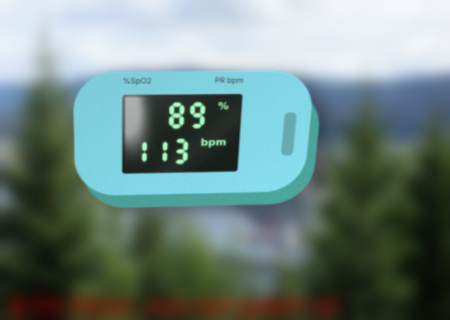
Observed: 113 bpm
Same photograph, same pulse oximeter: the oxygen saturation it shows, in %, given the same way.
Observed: 89 %
